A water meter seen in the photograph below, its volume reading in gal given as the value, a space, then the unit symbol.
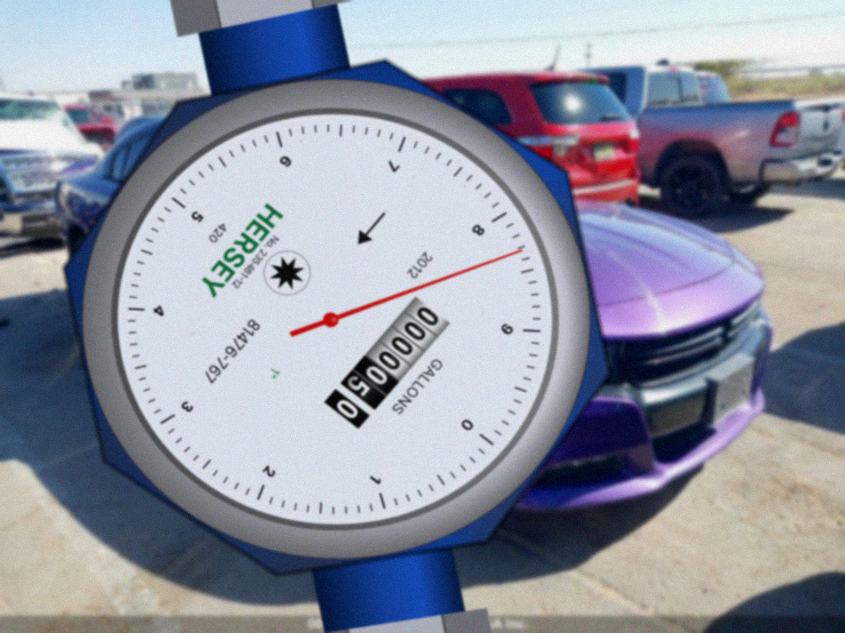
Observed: 48.3 gal
